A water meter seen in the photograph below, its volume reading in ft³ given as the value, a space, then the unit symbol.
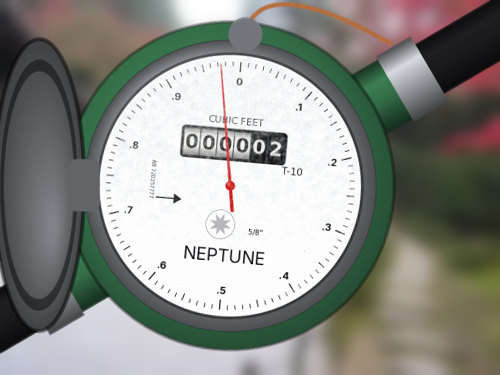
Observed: 1.97 ft³
